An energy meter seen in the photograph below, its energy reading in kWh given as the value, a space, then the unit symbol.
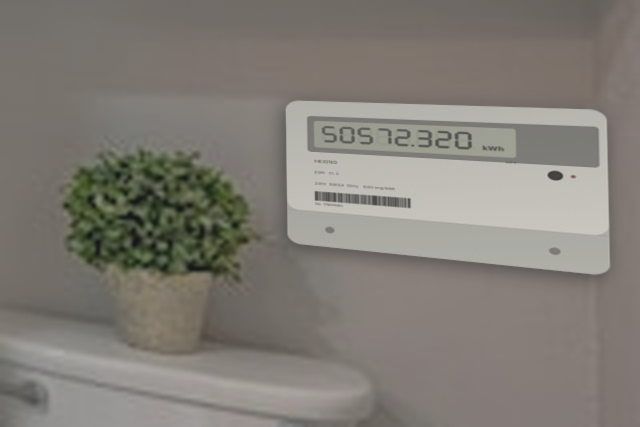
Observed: 50572.320 kWh
